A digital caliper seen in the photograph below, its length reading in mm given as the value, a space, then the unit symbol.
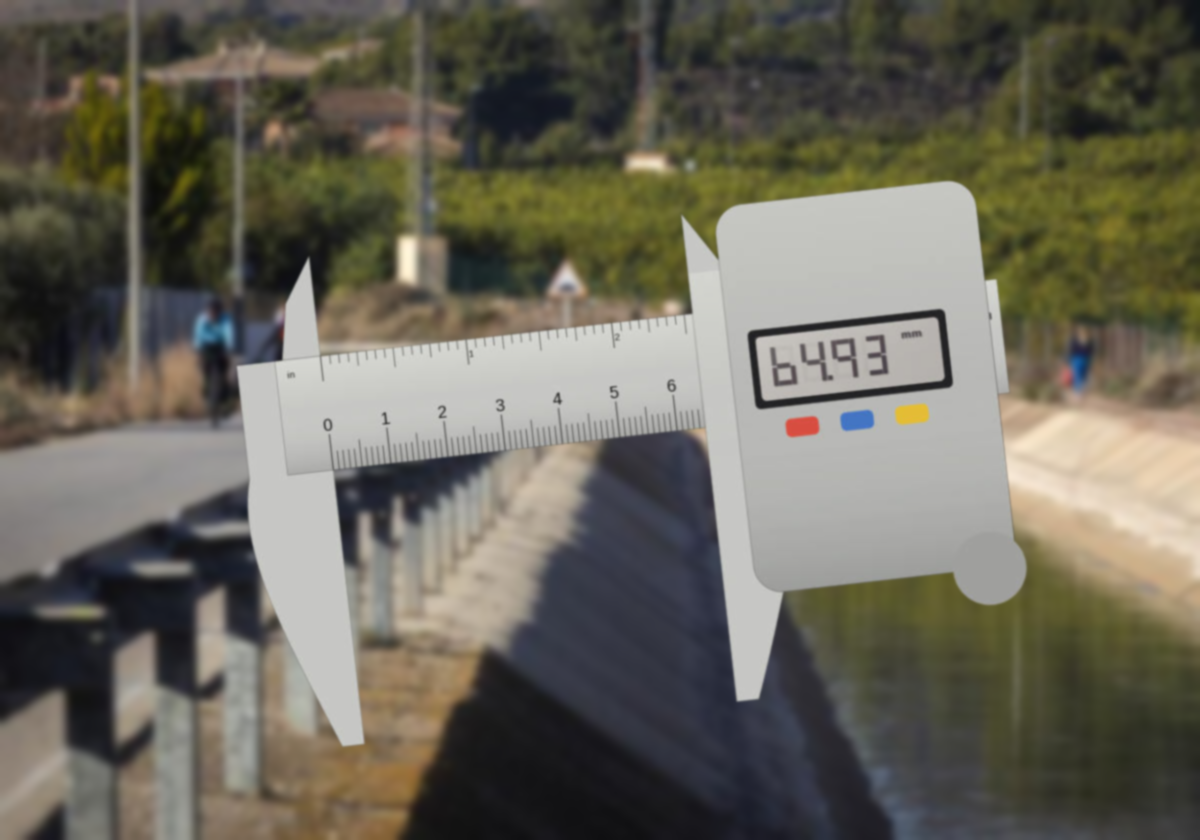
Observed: 64.93 mm
